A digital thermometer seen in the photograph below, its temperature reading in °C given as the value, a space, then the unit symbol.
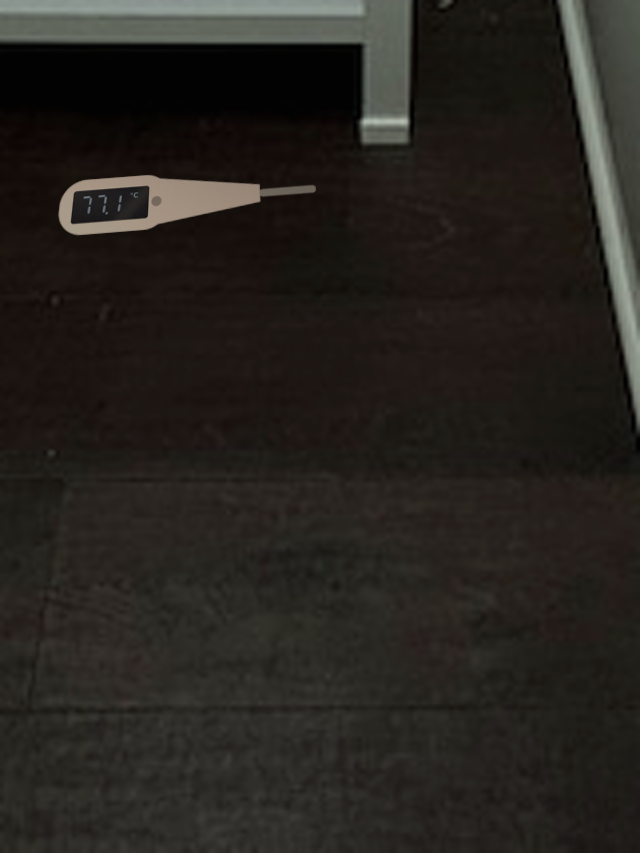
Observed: 77.1 °C
